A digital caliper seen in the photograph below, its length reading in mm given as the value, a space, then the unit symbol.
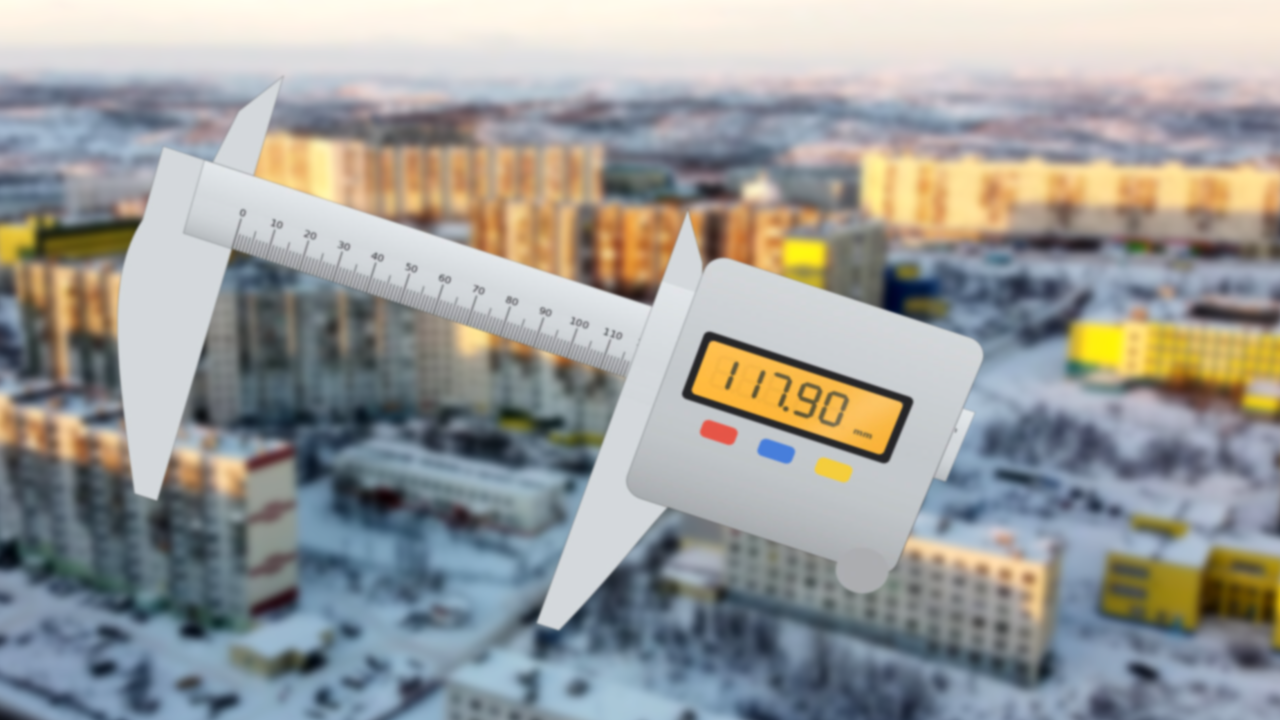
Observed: 117.90 mm
